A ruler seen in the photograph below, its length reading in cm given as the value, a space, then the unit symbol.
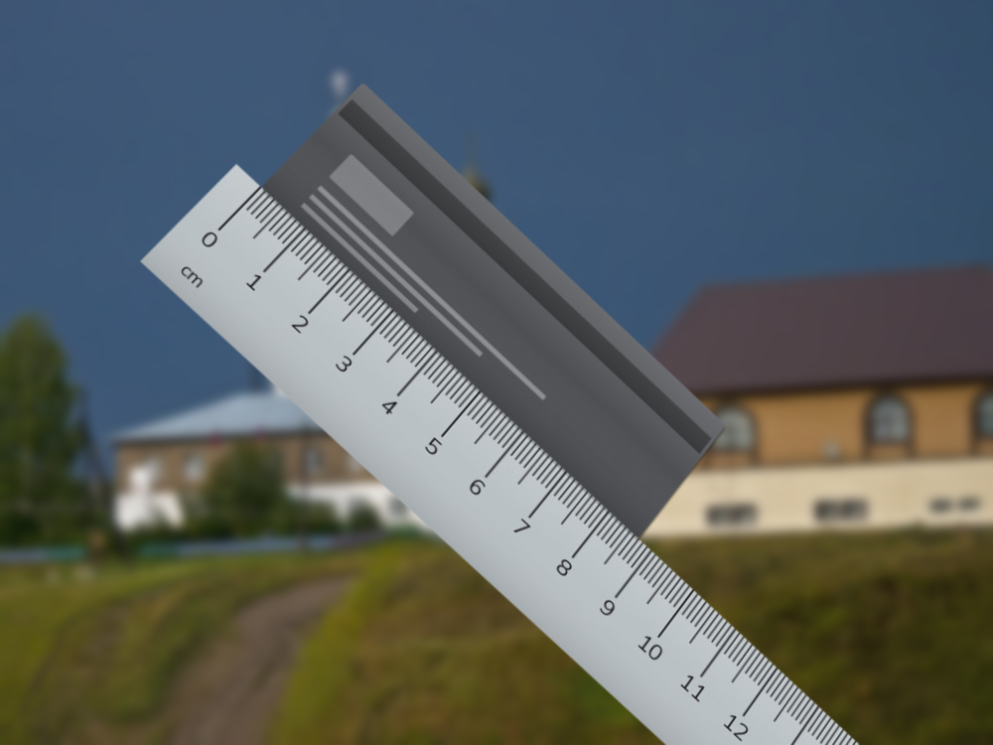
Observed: 8.7 cm
